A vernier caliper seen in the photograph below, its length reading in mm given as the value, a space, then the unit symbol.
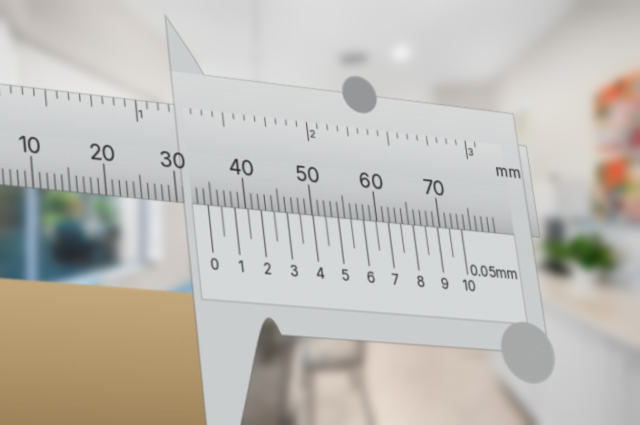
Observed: 34.5 mm
